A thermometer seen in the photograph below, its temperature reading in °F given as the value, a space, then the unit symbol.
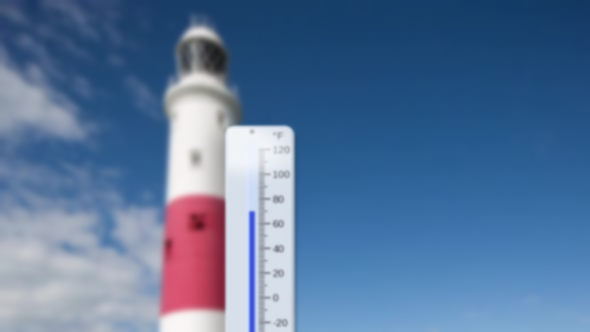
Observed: 70 °F
